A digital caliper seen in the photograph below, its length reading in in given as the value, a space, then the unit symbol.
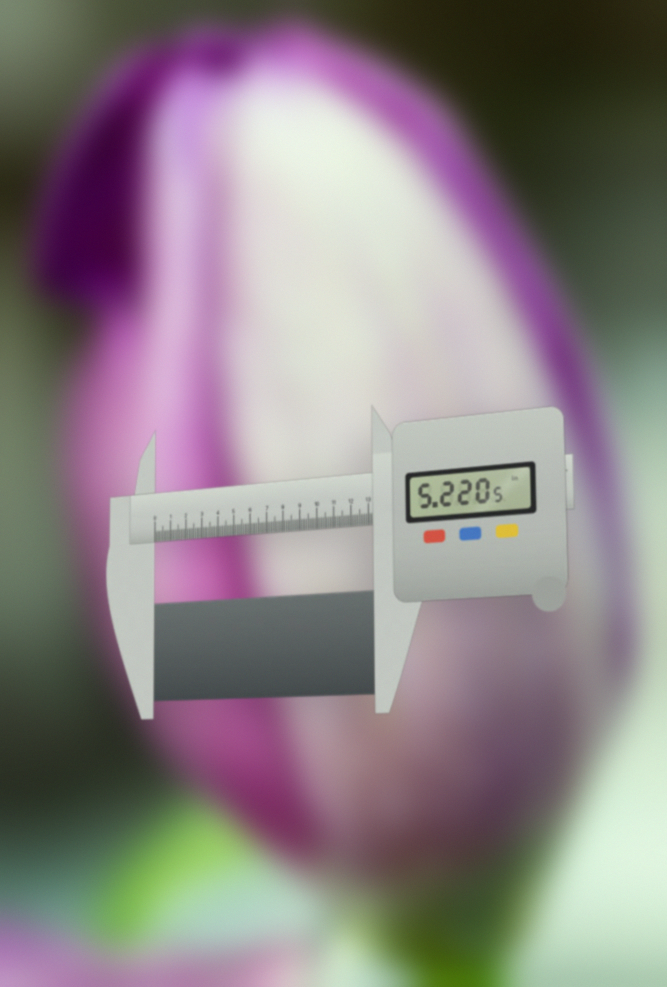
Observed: 5.2205 in
